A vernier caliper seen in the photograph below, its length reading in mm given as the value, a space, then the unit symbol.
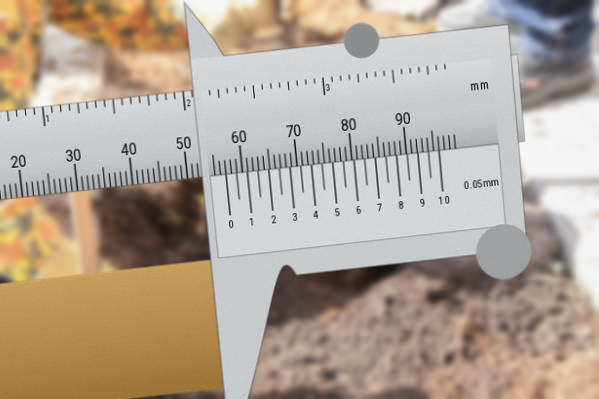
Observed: 57.0 mm
